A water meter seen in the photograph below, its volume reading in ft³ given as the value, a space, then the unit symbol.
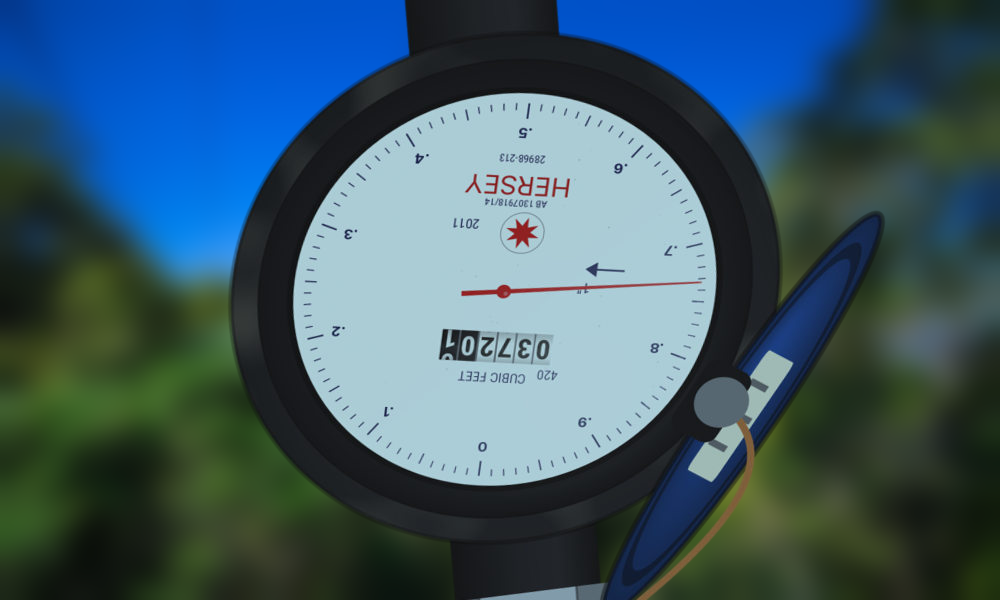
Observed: 37200.73 ft³
